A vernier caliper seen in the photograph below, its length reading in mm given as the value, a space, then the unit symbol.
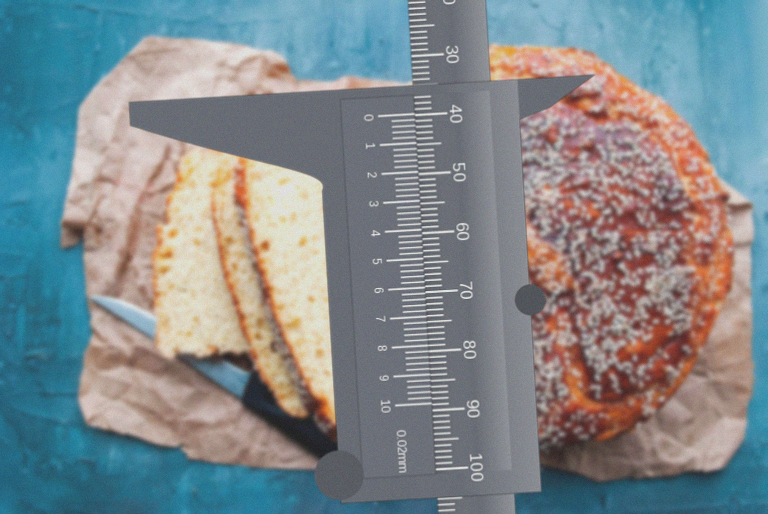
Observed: 39.8 mm
